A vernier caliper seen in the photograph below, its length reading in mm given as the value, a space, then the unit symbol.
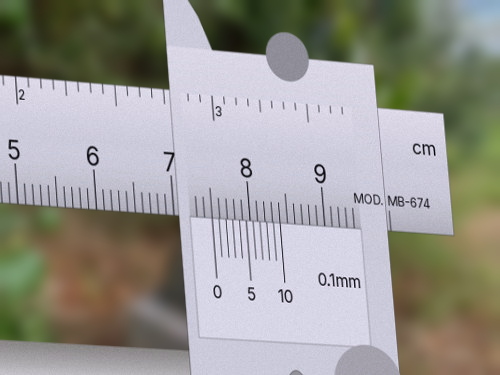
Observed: 75.0 mm
